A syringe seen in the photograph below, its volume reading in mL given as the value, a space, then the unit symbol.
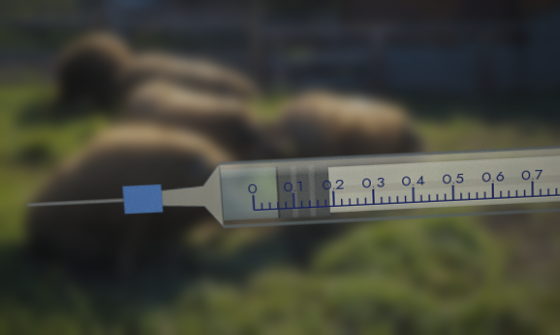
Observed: 0.06 mL
